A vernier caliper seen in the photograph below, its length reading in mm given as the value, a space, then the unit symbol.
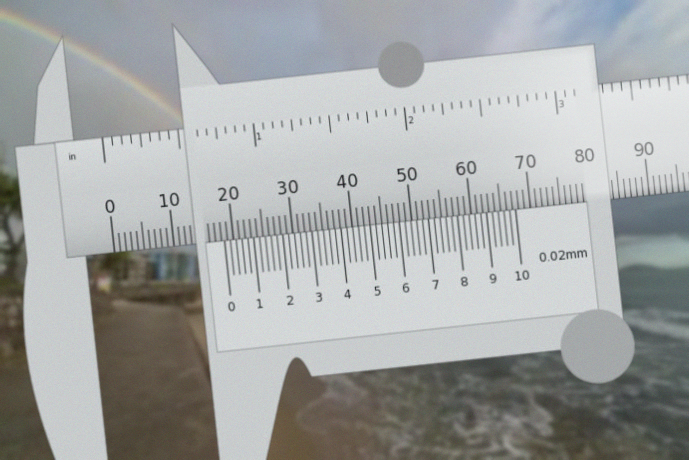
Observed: 18.5 mm
